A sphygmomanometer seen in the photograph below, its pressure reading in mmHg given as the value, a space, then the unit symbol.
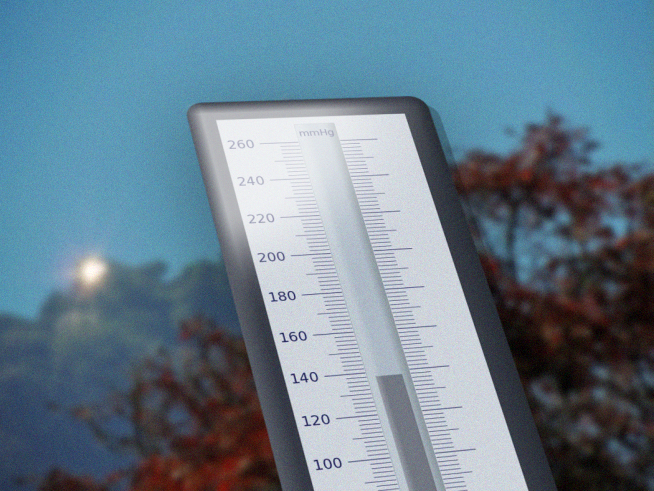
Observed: 138 mmHg
